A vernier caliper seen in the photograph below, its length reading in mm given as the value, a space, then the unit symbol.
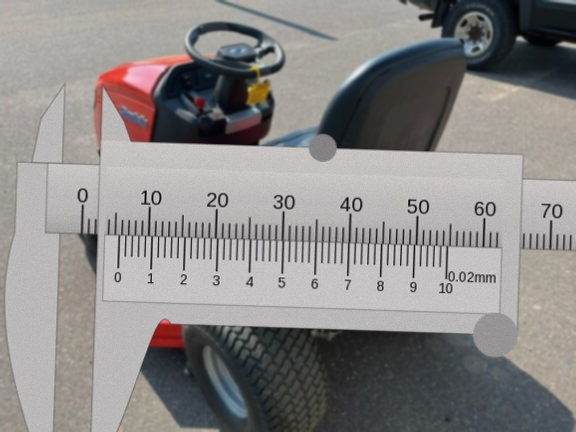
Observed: 5.6 mm
